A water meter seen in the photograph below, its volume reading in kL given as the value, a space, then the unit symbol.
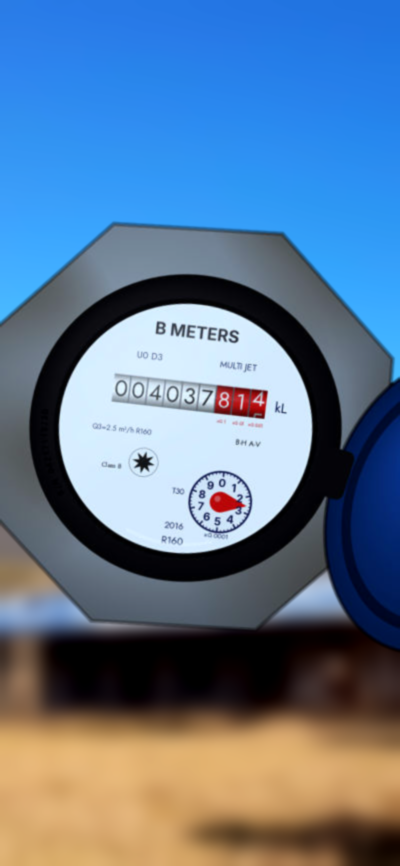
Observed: 4037.8142 kL
